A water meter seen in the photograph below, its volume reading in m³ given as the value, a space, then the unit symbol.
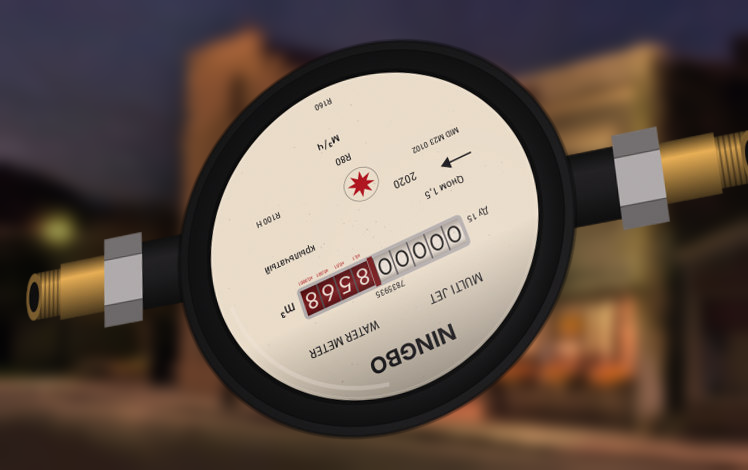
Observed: 0.8568 m³
